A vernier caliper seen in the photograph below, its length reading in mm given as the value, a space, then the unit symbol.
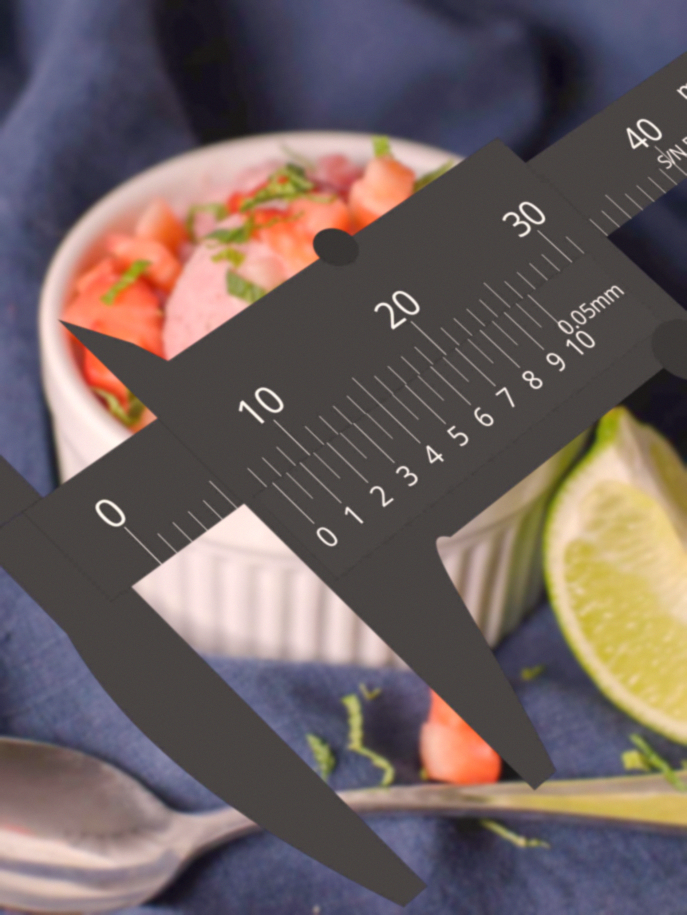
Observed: 7.4 mm
